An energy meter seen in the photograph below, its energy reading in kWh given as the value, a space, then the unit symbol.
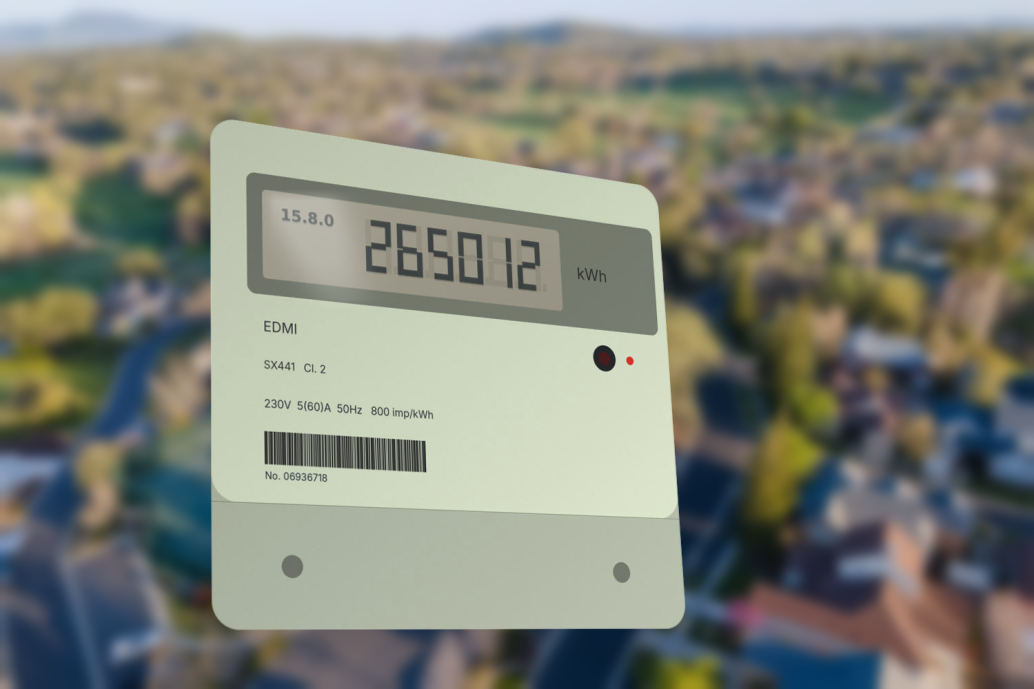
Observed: 265012 kWh
